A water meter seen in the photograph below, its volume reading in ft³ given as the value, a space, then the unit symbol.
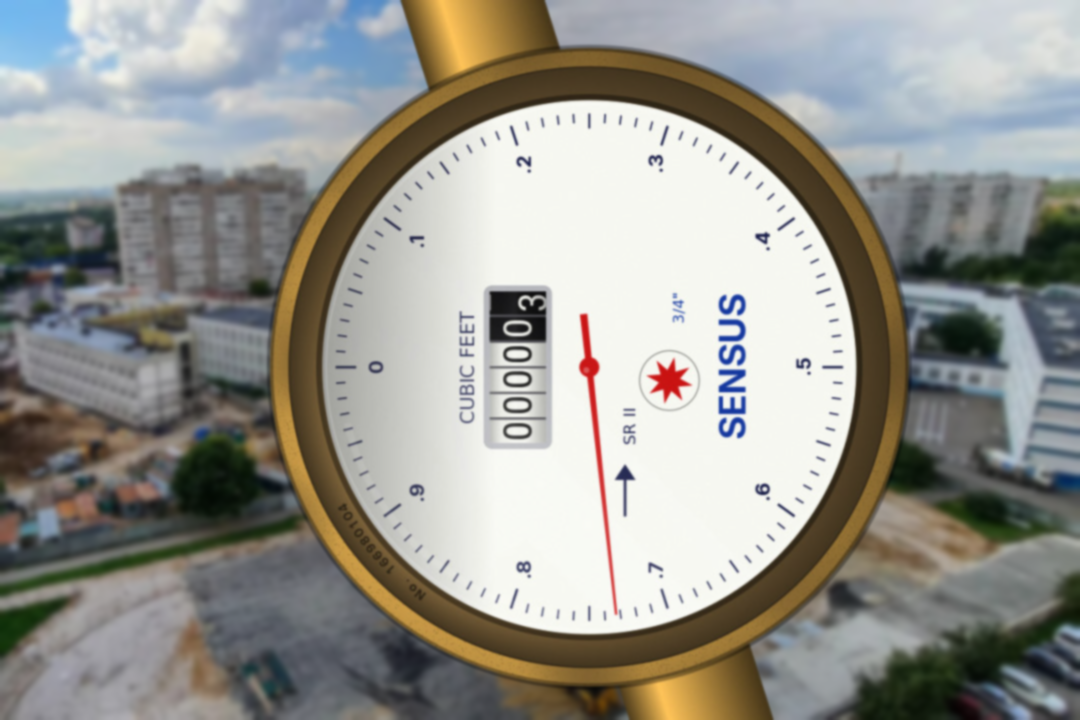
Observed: 2.73 ft³
